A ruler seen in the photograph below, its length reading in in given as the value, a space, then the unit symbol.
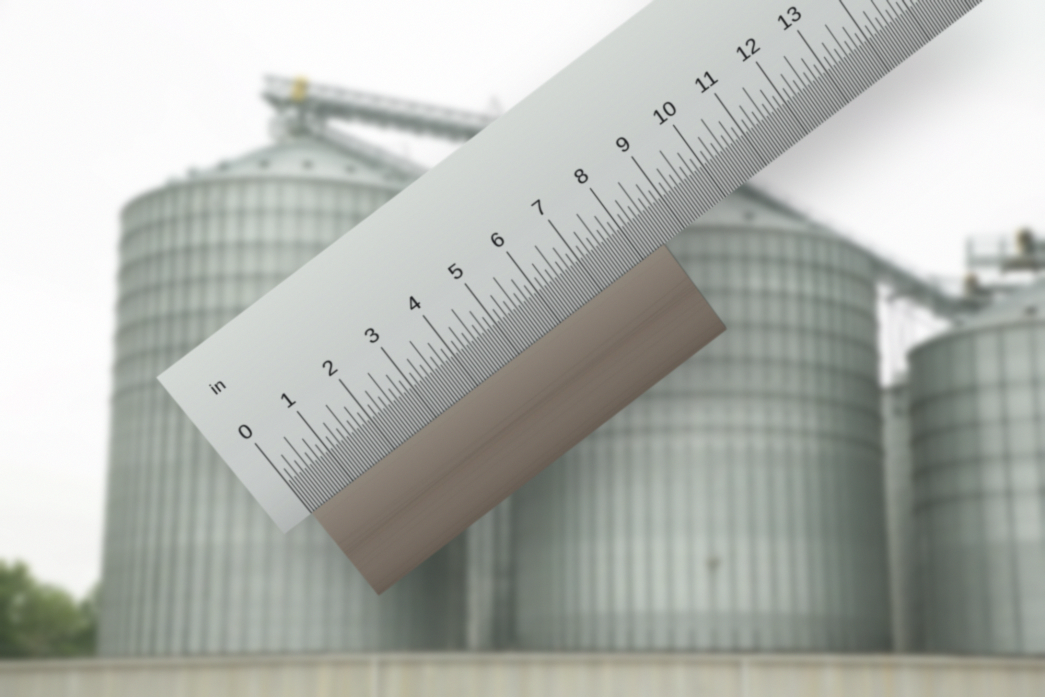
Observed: 8.5 in
